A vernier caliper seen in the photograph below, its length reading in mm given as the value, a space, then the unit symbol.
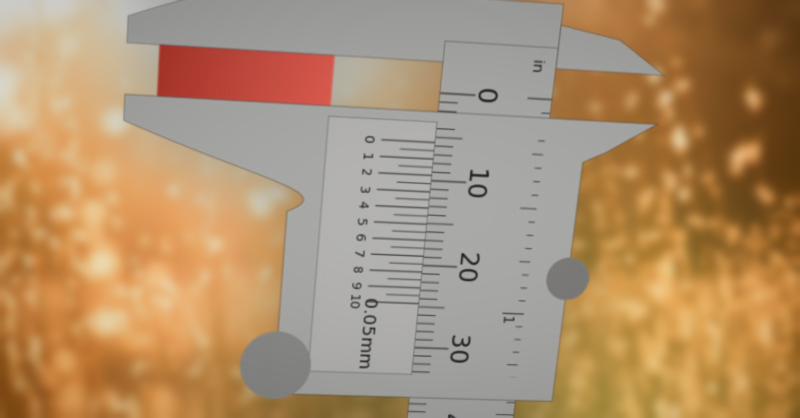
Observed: 5.6 mm
